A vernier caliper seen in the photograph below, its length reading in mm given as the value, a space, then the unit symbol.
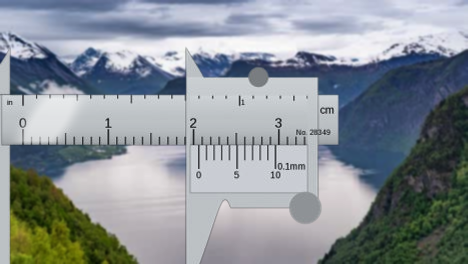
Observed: 20.6 mm
